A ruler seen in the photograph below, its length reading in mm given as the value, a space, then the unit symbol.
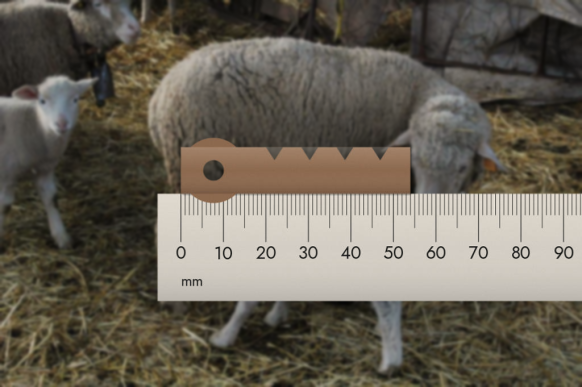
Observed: 54 mm
